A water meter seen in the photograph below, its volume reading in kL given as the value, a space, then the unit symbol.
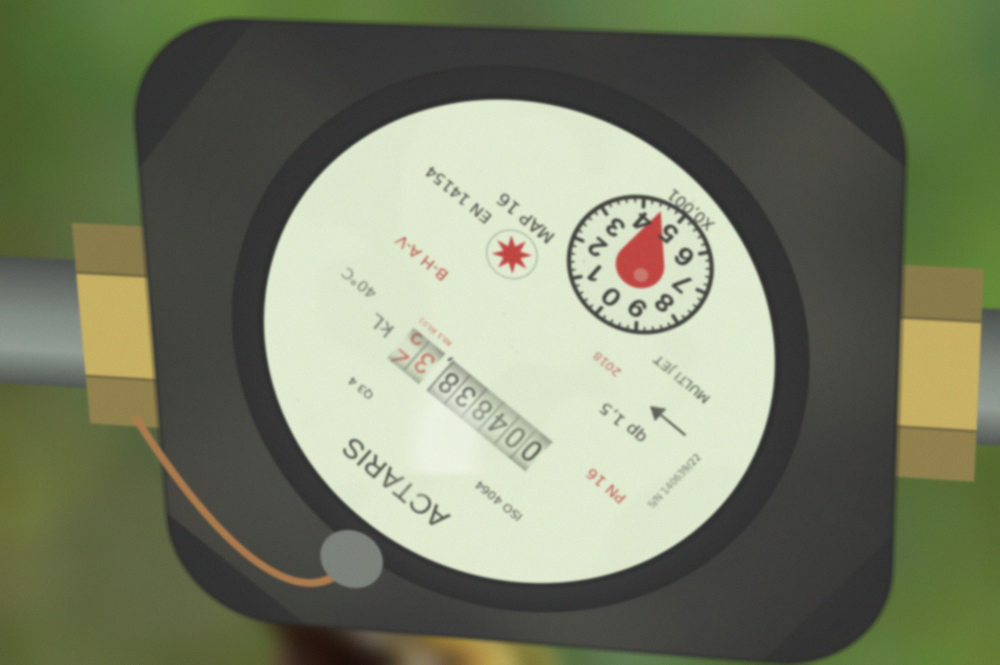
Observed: 4838.324 kL
